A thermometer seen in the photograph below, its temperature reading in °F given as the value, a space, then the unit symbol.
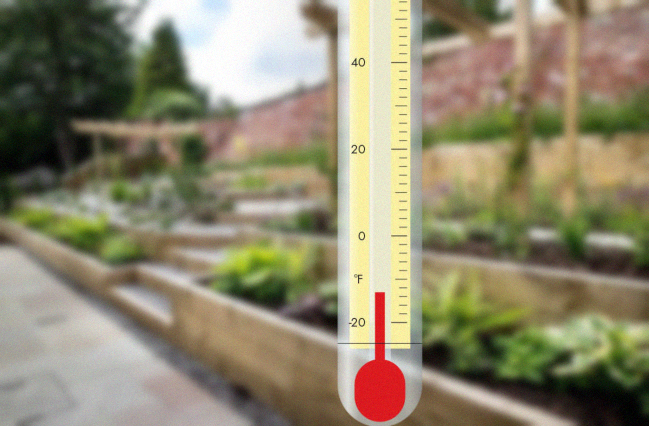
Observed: -13 °F
